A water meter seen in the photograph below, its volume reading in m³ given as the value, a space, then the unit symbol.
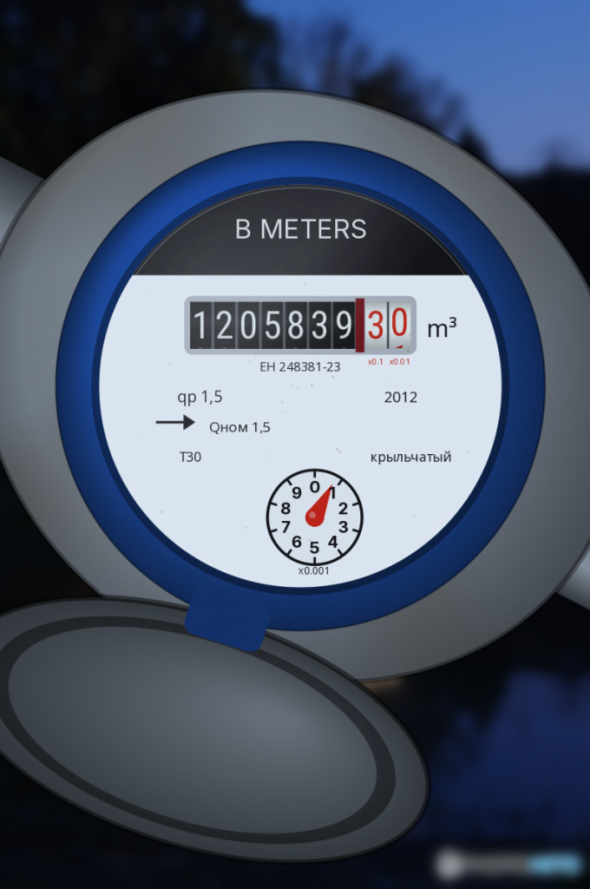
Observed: 1205839.300 m³
